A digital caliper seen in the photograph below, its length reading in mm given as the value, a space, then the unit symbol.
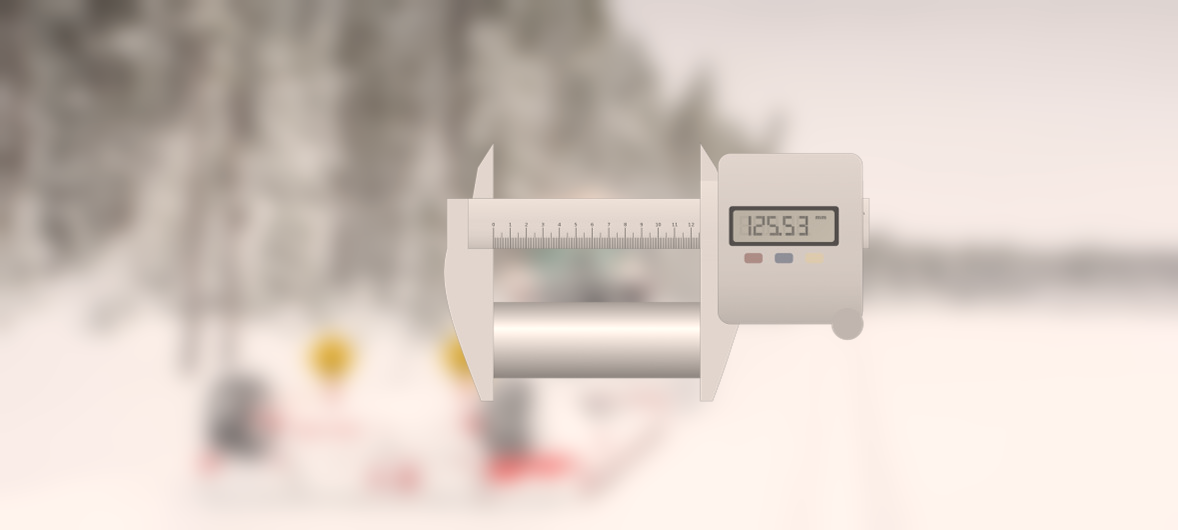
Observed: 125.53 mm
